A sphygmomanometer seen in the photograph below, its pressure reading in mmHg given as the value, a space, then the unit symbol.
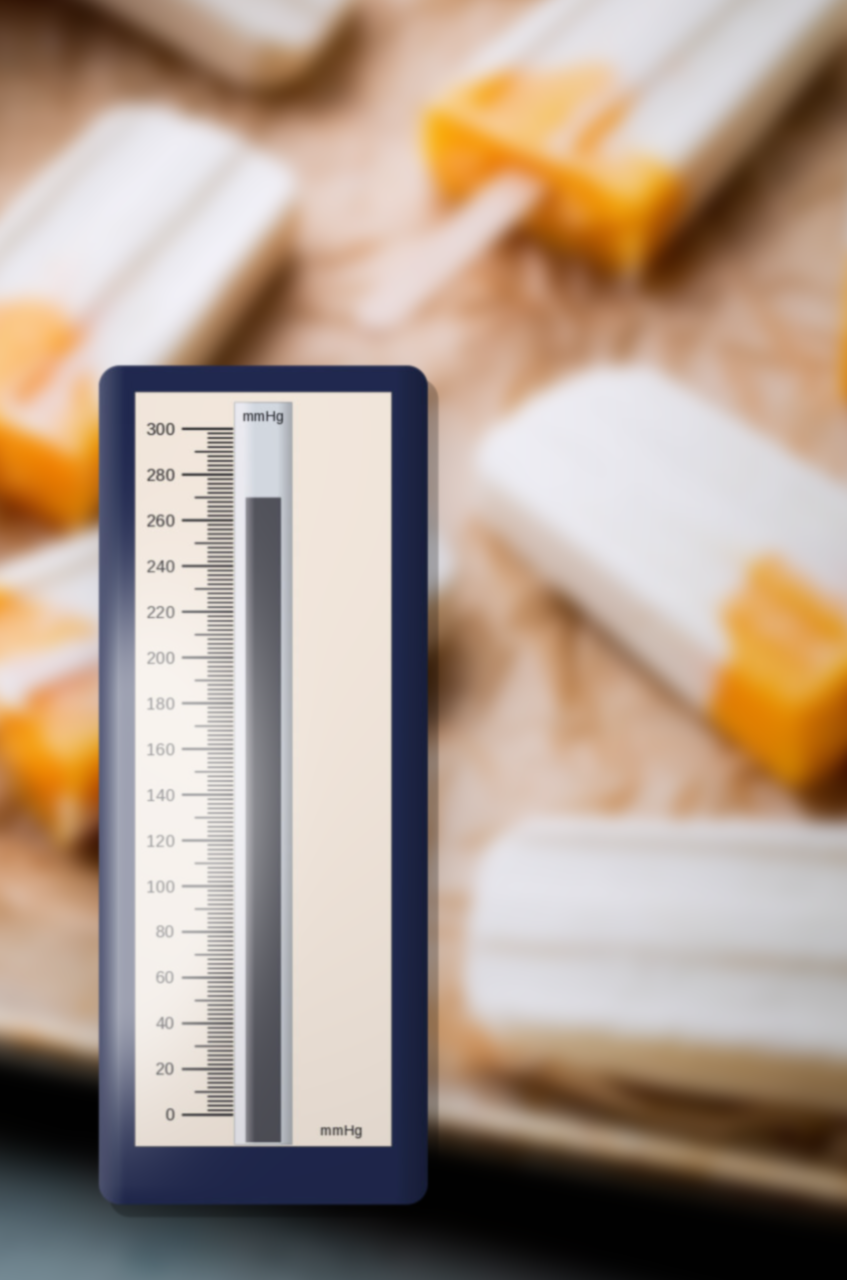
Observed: 270 mmHg
